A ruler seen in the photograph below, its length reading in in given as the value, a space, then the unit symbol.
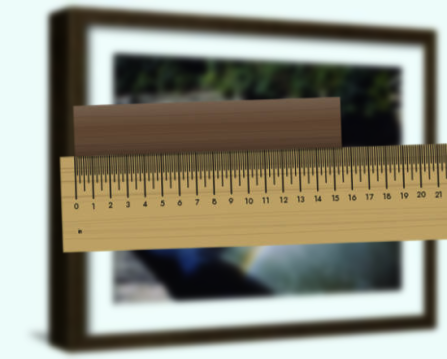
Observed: 15.5 in
